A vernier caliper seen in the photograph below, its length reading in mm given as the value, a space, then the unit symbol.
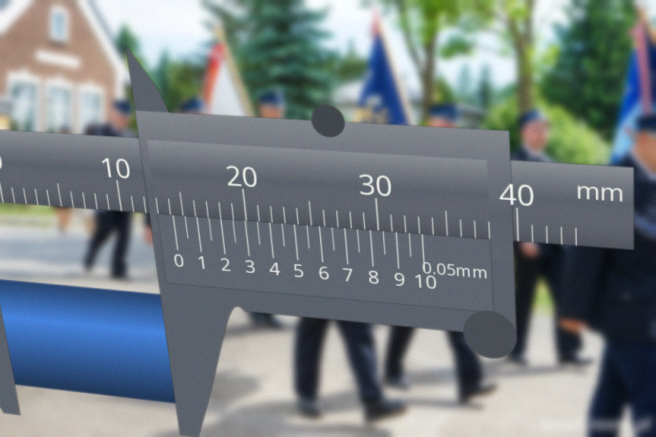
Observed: 14.2 mm
